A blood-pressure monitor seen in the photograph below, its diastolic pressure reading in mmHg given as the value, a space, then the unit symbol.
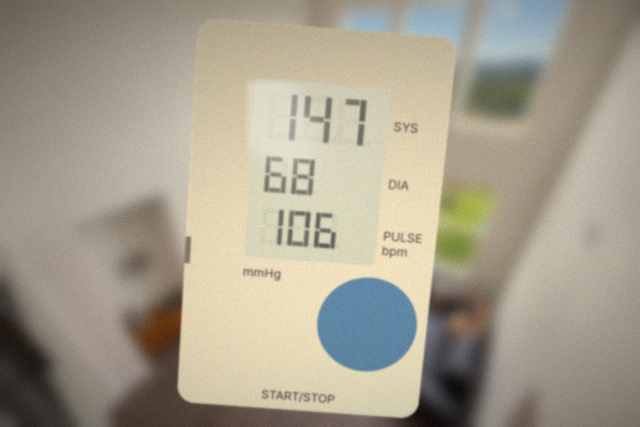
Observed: 68 mmHg
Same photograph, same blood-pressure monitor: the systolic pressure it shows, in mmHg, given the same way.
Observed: 147 mmHg
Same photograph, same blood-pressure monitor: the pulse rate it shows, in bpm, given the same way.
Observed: 106 bpm
